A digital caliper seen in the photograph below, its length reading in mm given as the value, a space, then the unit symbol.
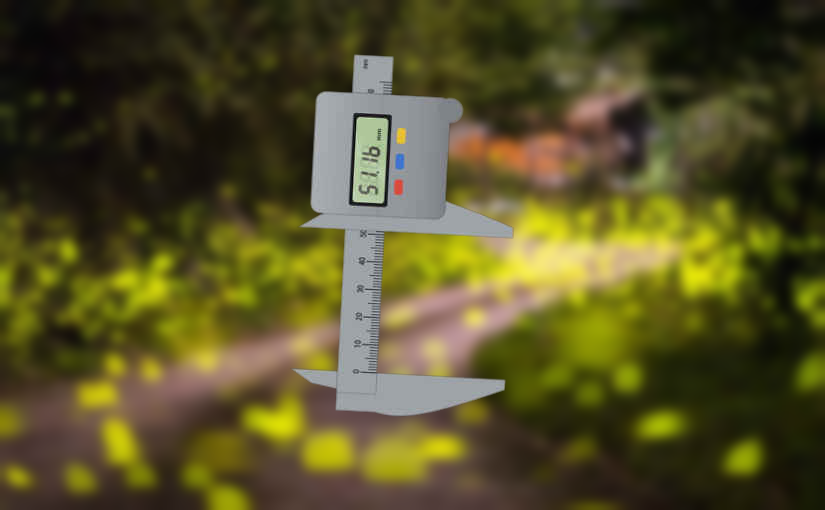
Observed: 51.16 mm
